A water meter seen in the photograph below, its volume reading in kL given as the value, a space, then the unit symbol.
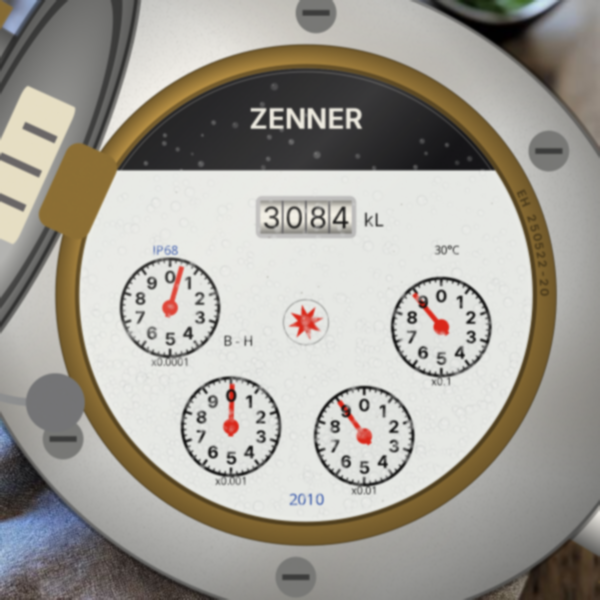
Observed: 3084.8900 kL
